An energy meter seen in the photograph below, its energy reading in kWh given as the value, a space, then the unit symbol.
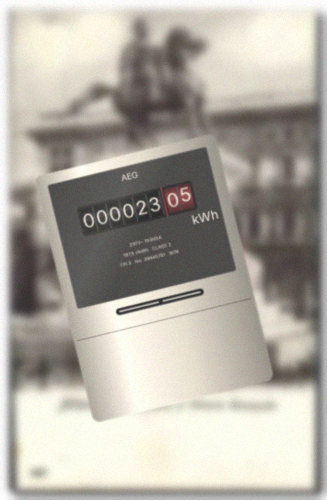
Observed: 23.05 kWh
